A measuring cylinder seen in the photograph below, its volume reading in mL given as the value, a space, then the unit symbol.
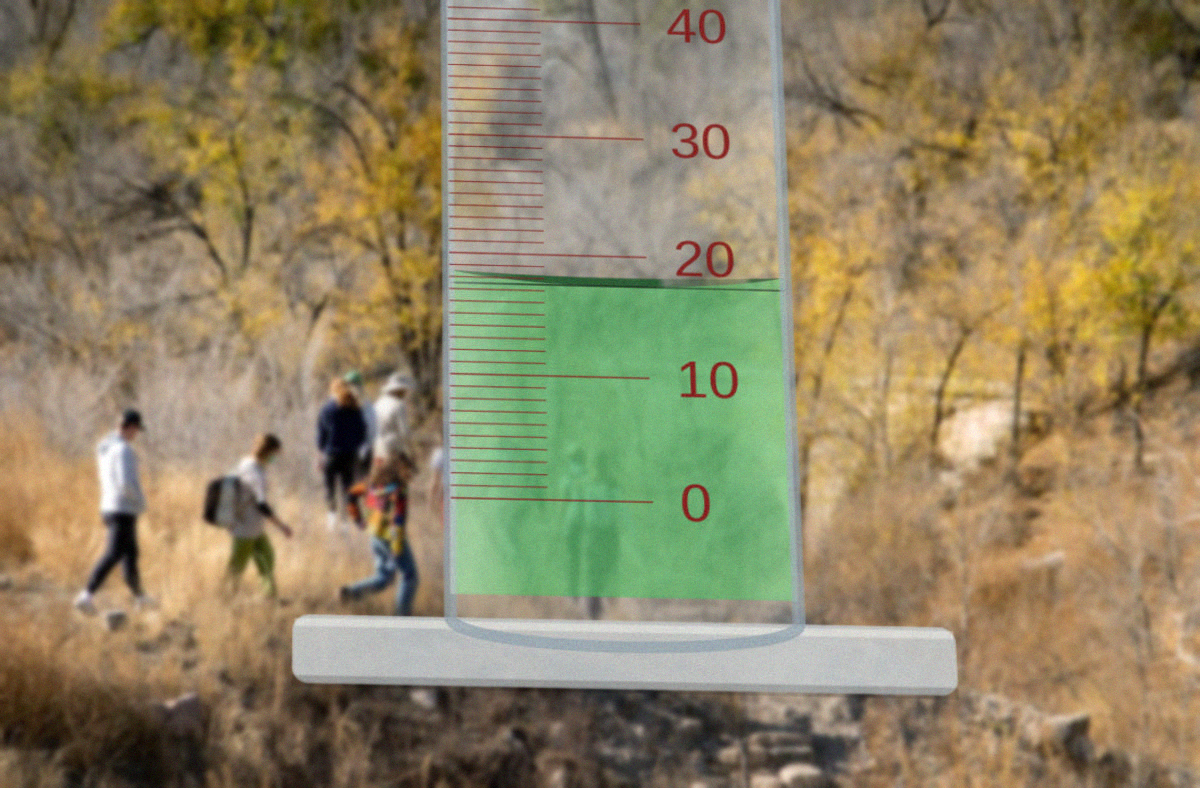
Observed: 17.5 mL
